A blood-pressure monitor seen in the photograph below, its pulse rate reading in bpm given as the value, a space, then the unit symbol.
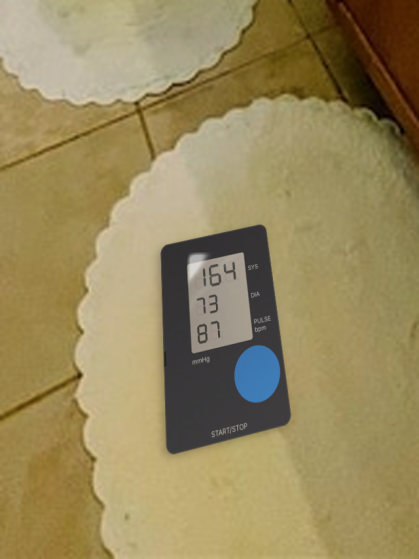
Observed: 87 bpm
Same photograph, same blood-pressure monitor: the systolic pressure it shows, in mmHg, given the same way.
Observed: 164 mmHg
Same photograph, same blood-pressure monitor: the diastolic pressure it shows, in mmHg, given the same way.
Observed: 73 mmHg
